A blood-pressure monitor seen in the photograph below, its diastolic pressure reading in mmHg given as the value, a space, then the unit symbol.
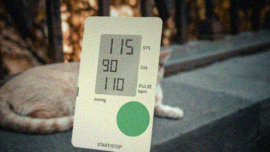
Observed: 90 mmHg
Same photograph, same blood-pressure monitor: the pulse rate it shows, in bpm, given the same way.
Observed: 110 bpm
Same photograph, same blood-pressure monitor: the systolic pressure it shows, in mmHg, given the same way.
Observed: 115 mmHg
